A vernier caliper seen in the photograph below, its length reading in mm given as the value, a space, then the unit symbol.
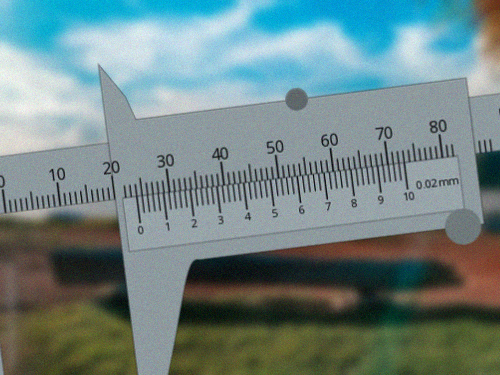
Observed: 24.0 mm
